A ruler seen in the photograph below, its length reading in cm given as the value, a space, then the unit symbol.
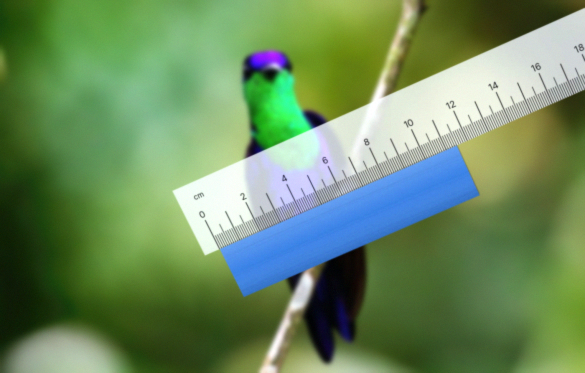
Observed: 11.5 cm
